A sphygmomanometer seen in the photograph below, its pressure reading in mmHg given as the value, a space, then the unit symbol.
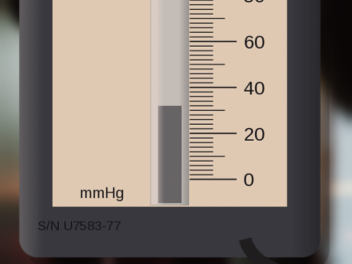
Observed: 32 mmHg
